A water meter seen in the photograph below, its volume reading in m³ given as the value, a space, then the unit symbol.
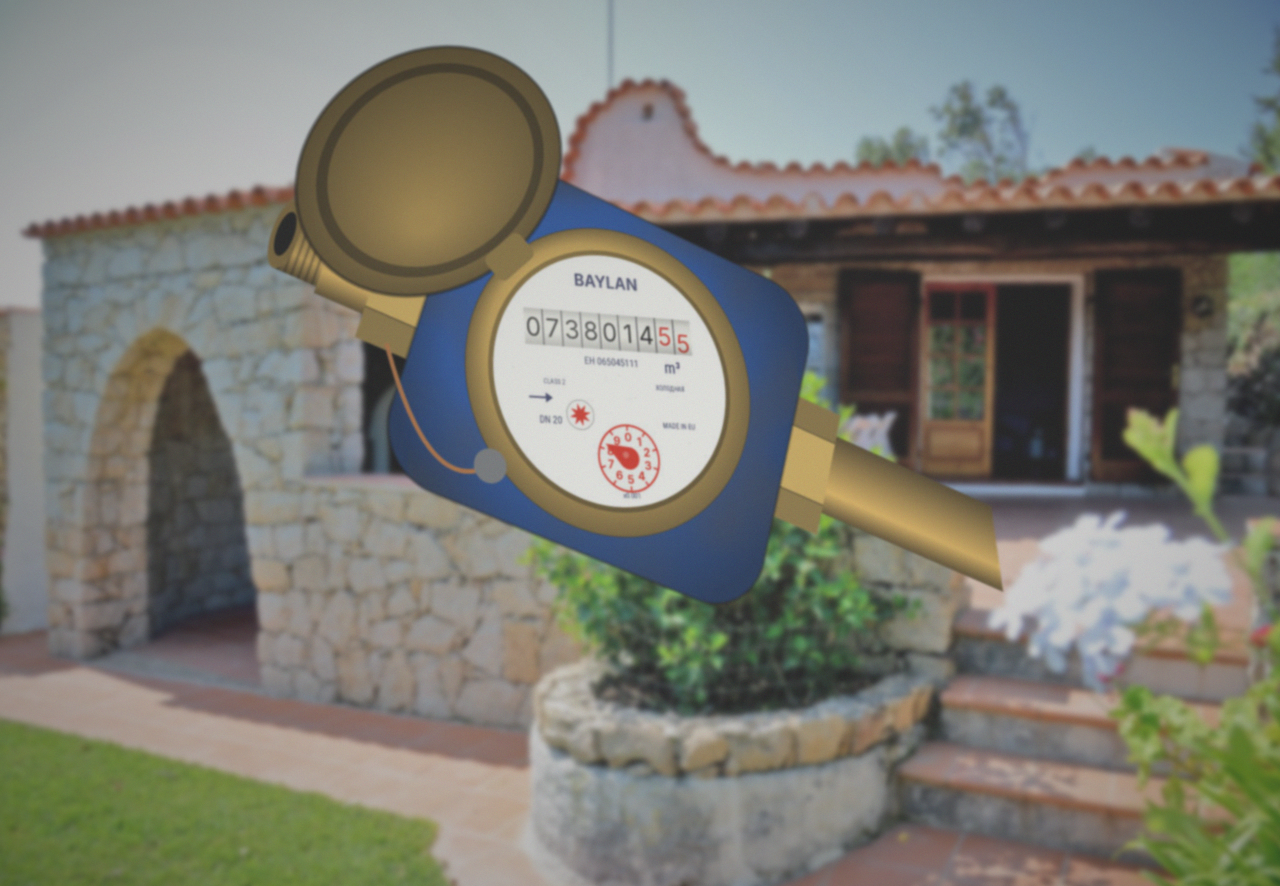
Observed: 738014.548 m³
